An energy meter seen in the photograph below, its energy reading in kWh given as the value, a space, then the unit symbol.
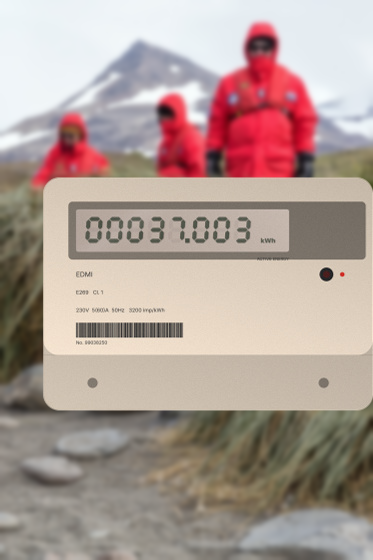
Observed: 37.003 kWh
